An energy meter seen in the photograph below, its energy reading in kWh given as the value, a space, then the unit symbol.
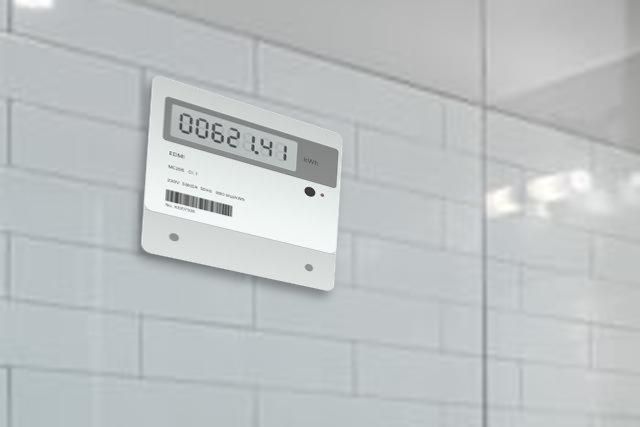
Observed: 621.41 kWh
